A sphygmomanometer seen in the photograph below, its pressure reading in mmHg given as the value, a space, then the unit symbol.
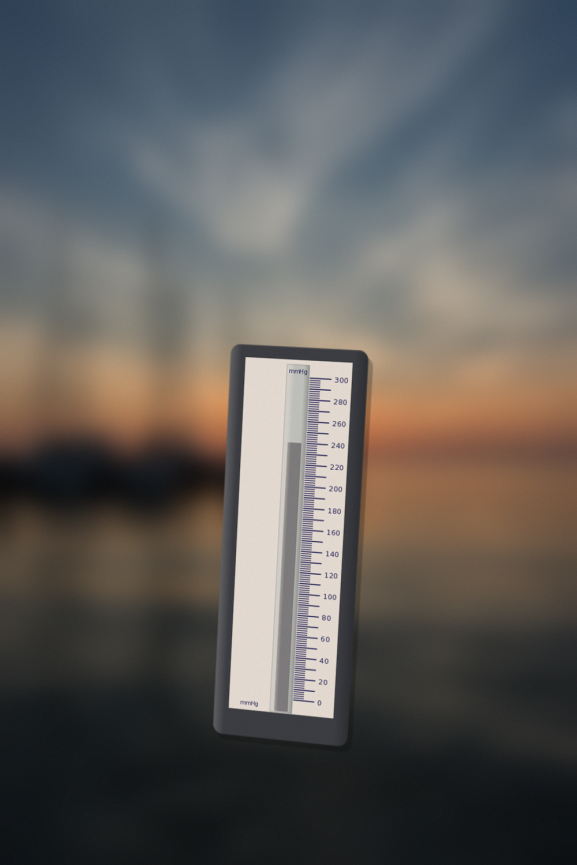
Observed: 240 mmHg
